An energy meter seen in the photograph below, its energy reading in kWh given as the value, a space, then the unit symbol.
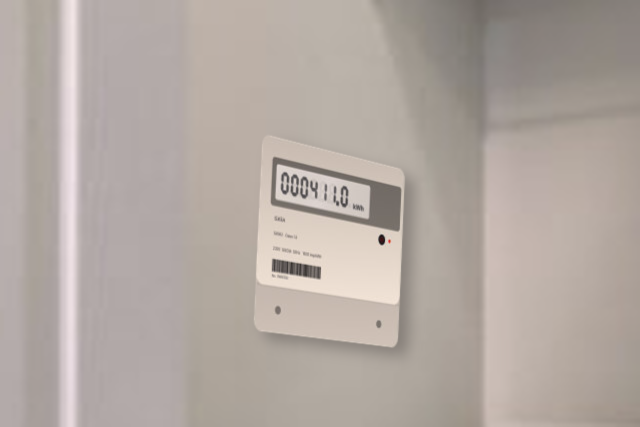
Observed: 411.0 kWh
